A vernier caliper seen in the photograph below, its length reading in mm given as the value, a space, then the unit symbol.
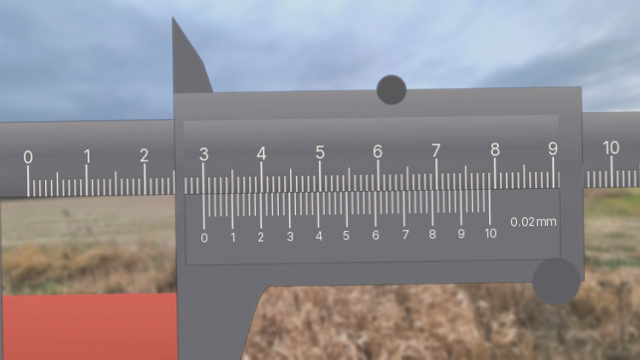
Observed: 30.0 mm
